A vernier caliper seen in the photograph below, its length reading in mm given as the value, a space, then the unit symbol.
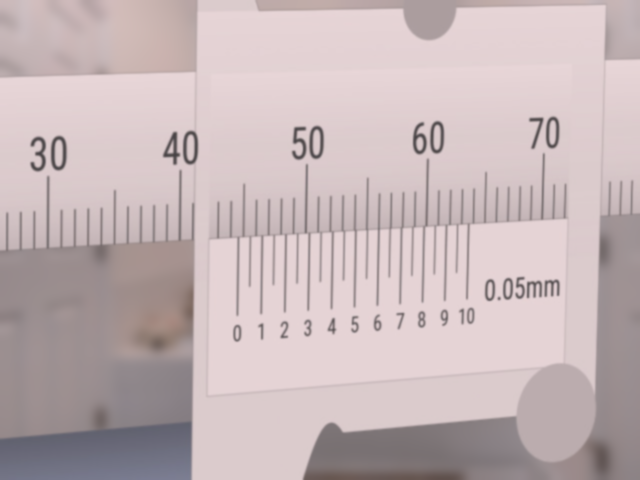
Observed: 44.6 mm
